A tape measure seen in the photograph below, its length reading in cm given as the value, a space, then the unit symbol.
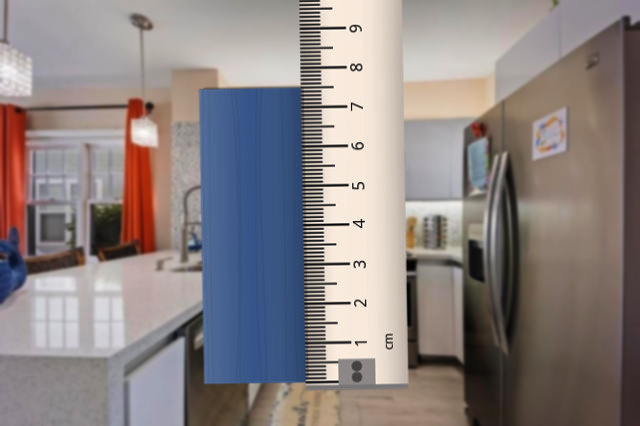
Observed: 7.5 cm
